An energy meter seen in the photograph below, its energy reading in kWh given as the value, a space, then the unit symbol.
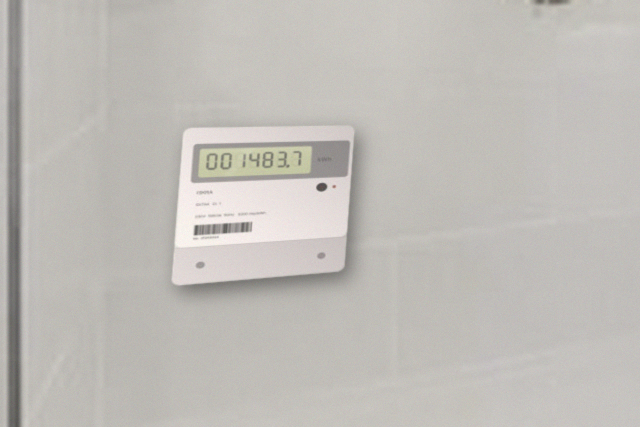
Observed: 1483.7 kWh
